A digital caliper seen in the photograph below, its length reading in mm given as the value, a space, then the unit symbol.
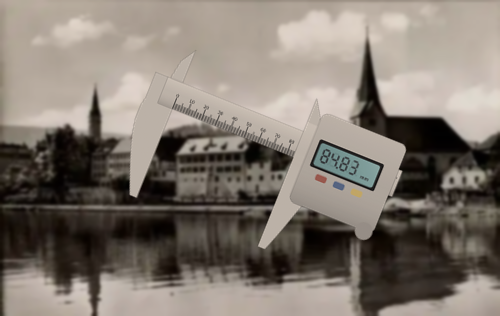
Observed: 84.83 mm
